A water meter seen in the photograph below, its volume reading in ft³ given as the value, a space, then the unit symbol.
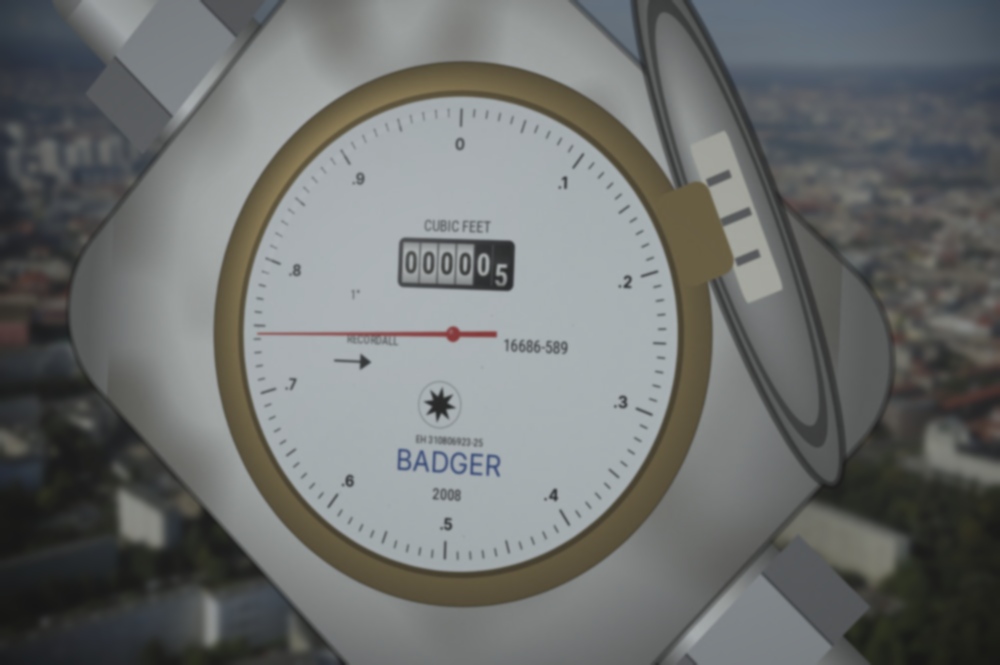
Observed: 4.74 ft³
